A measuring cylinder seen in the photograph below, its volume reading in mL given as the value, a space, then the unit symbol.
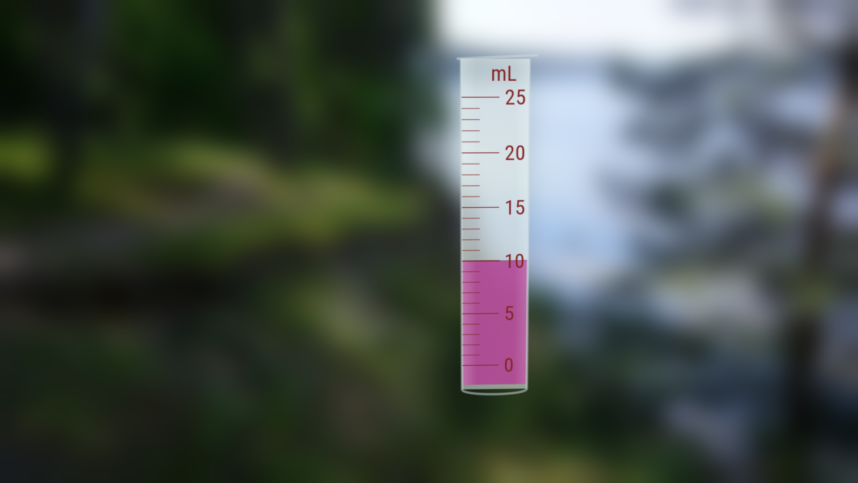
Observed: 10 mL
